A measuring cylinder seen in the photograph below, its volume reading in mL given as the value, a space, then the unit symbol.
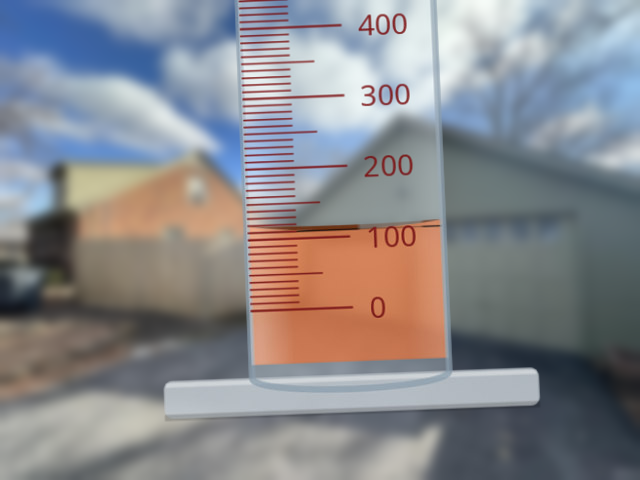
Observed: 110 mL
